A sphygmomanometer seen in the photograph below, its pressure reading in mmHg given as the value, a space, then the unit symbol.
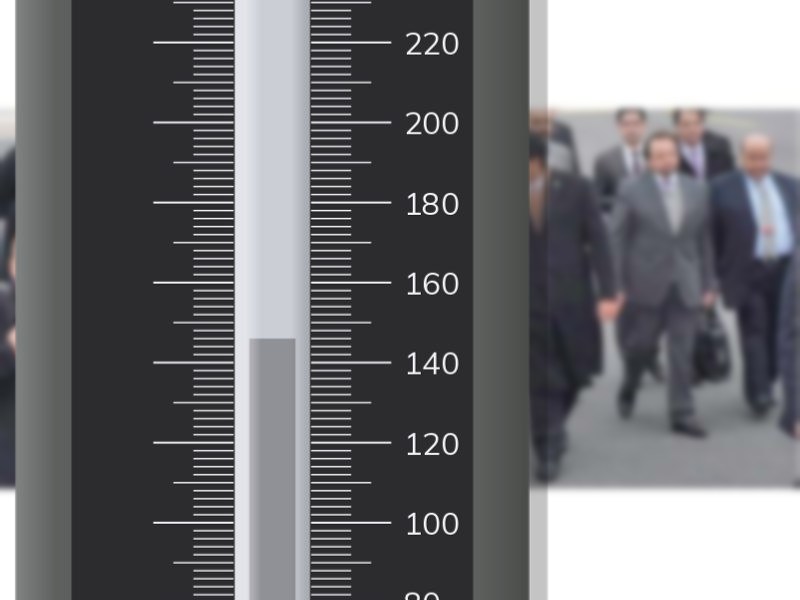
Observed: 146 mmHg
